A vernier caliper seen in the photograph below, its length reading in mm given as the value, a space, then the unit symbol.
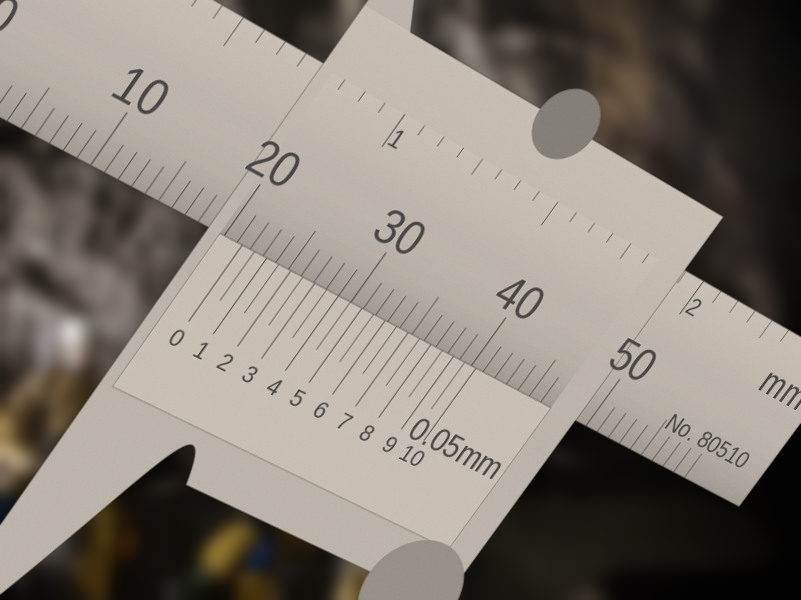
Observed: 21.4 mm
